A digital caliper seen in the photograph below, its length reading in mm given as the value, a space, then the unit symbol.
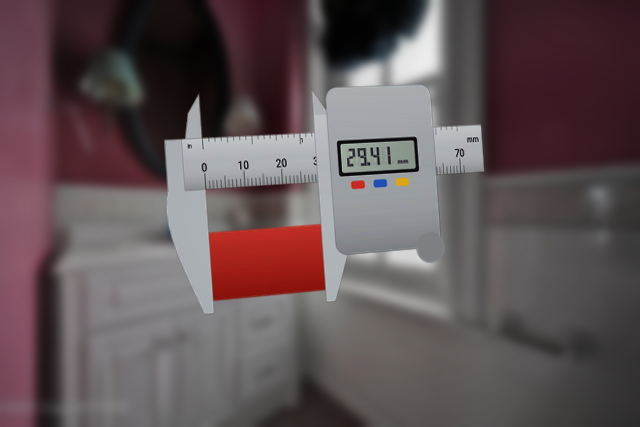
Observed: 29.41 mm
